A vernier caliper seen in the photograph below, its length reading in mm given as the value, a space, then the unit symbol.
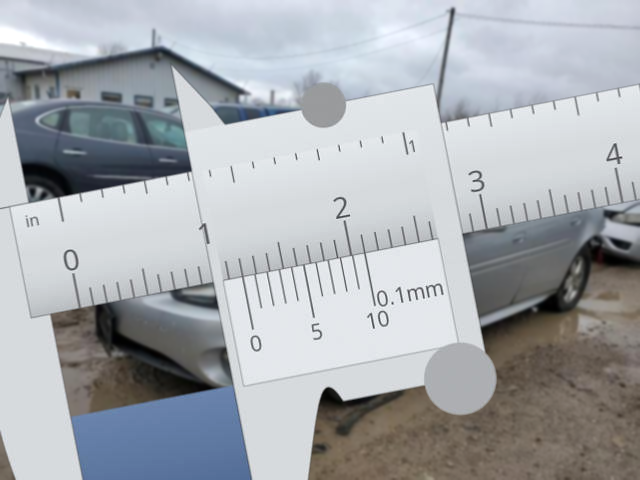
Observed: 12.0 mm
